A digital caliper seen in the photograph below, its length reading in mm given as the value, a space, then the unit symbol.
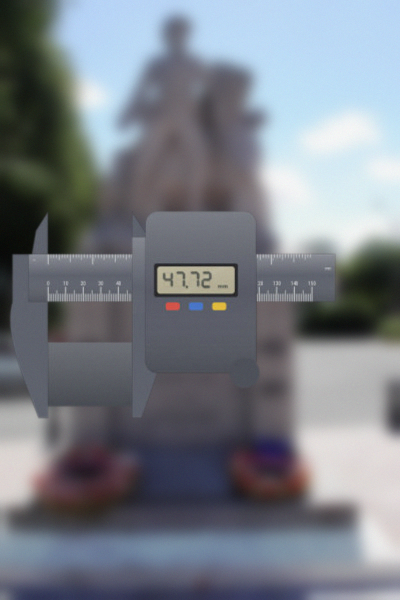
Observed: 47.72 mm
